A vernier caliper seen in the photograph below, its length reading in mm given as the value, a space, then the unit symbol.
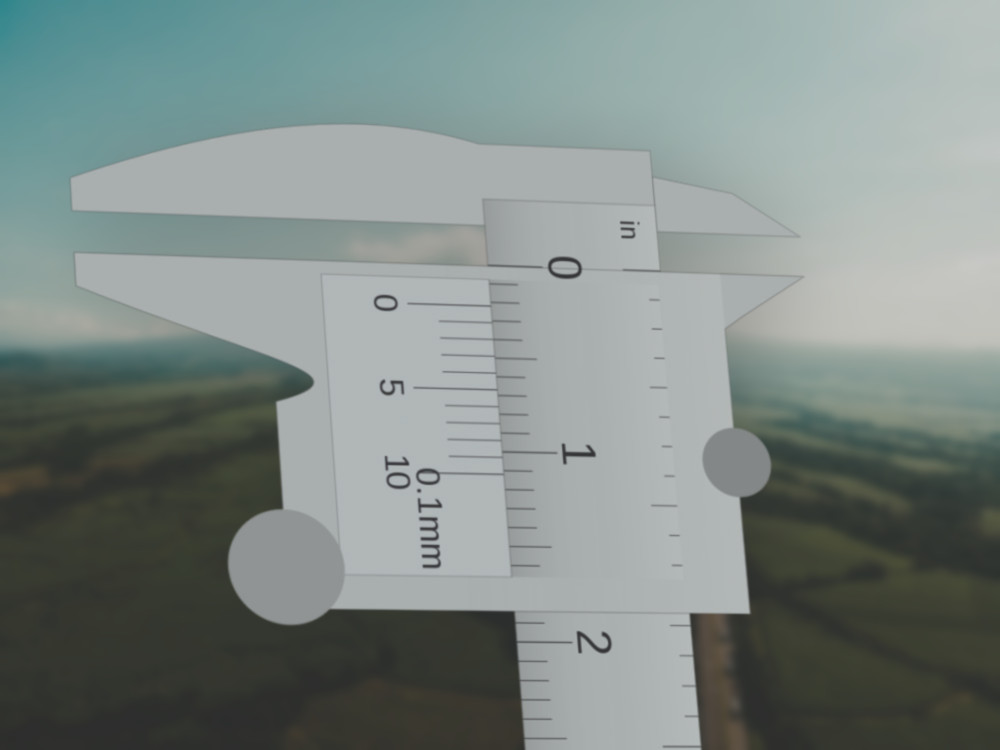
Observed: 2.2 mm
